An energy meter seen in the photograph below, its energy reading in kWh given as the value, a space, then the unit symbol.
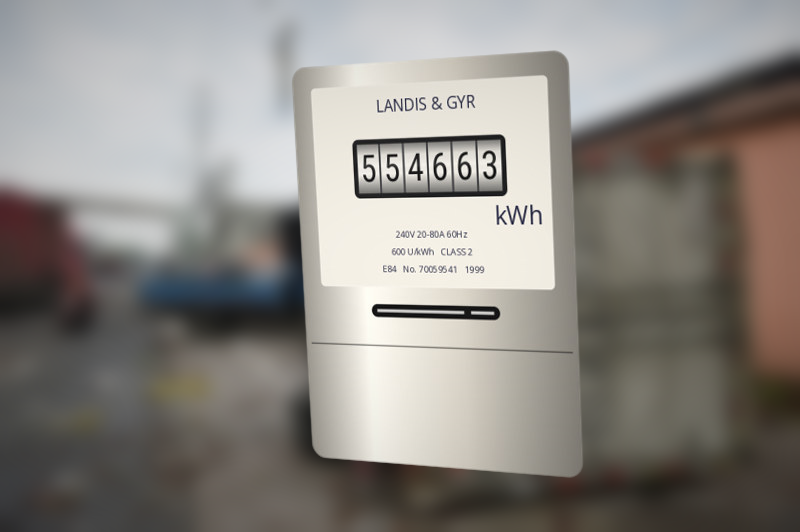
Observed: 554663 kWh
